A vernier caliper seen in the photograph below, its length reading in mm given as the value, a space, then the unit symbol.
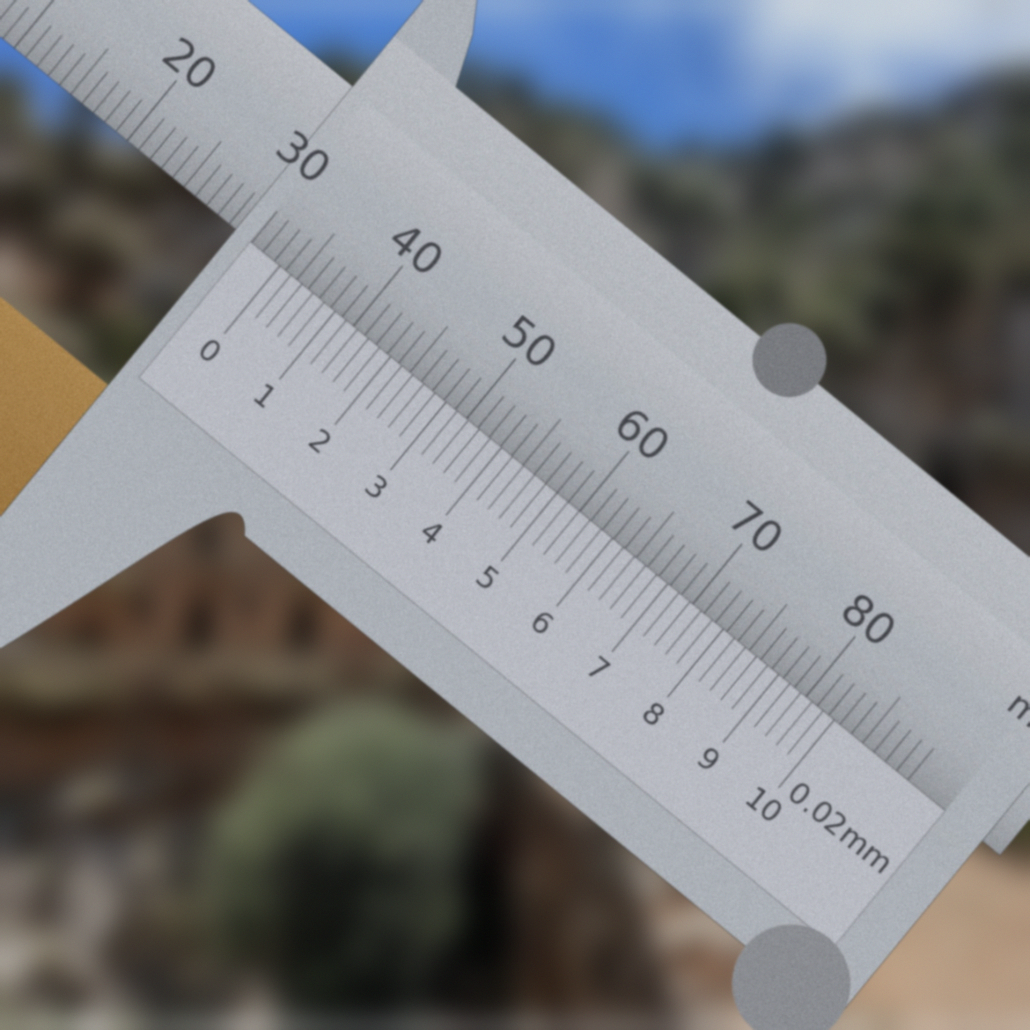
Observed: 33.5 mm
